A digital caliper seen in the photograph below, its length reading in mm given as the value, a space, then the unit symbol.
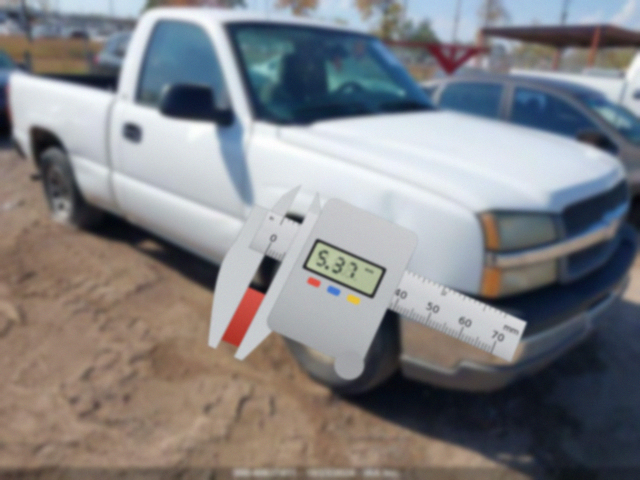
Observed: 5.37 mm
